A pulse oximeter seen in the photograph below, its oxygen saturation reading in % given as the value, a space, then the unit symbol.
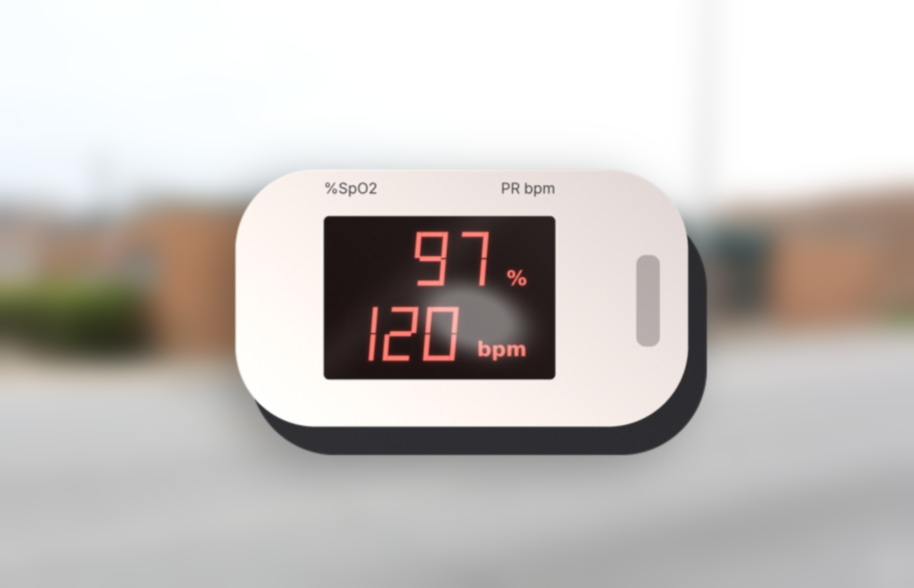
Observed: 97 %
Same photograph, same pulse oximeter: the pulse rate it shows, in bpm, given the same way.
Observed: 120 bpm
